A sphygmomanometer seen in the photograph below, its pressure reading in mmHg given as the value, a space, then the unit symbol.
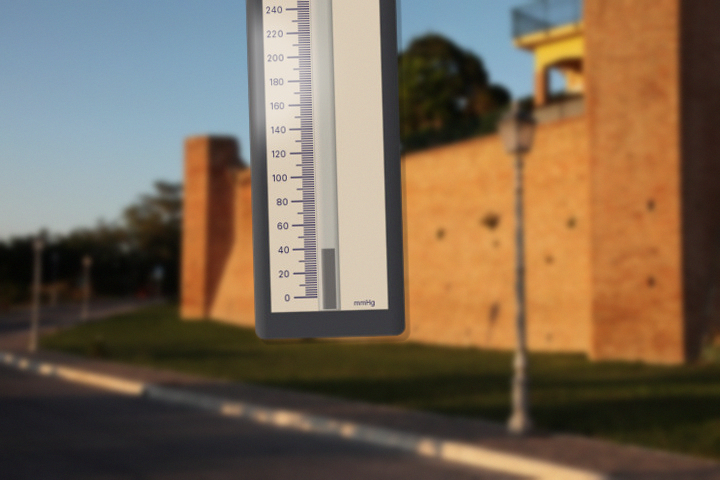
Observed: 40 mmHg
